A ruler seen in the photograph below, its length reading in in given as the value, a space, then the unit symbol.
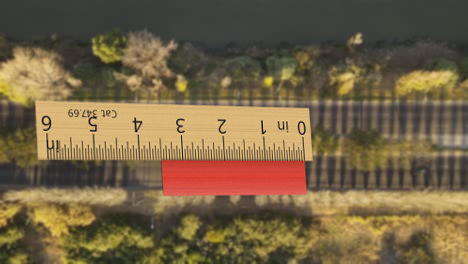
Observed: 3.5 in
